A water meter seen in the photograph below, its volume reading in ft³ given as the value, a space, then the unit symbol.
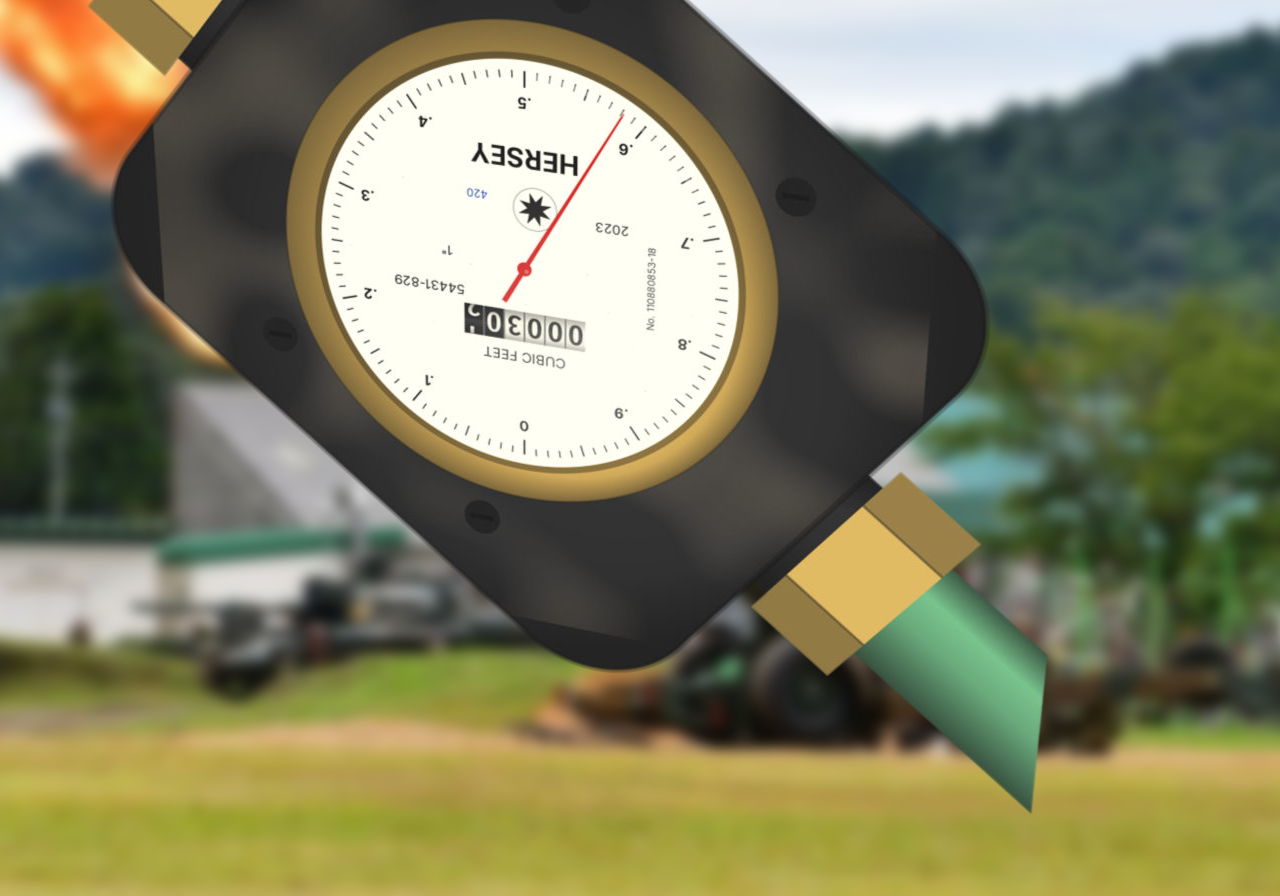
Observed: 301.58 ft³
